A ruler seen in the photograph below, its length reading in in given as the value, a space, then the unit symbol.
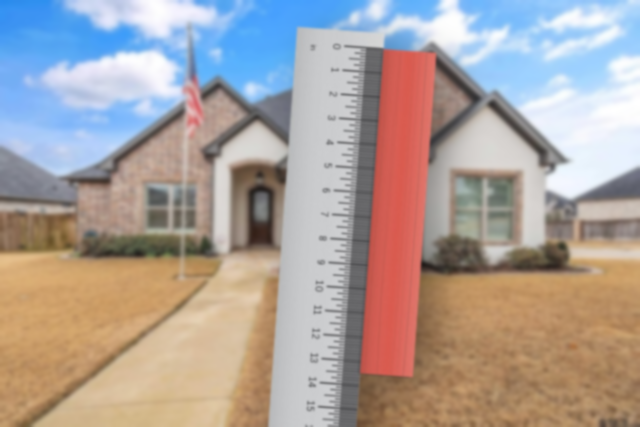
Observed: 13.5 in
